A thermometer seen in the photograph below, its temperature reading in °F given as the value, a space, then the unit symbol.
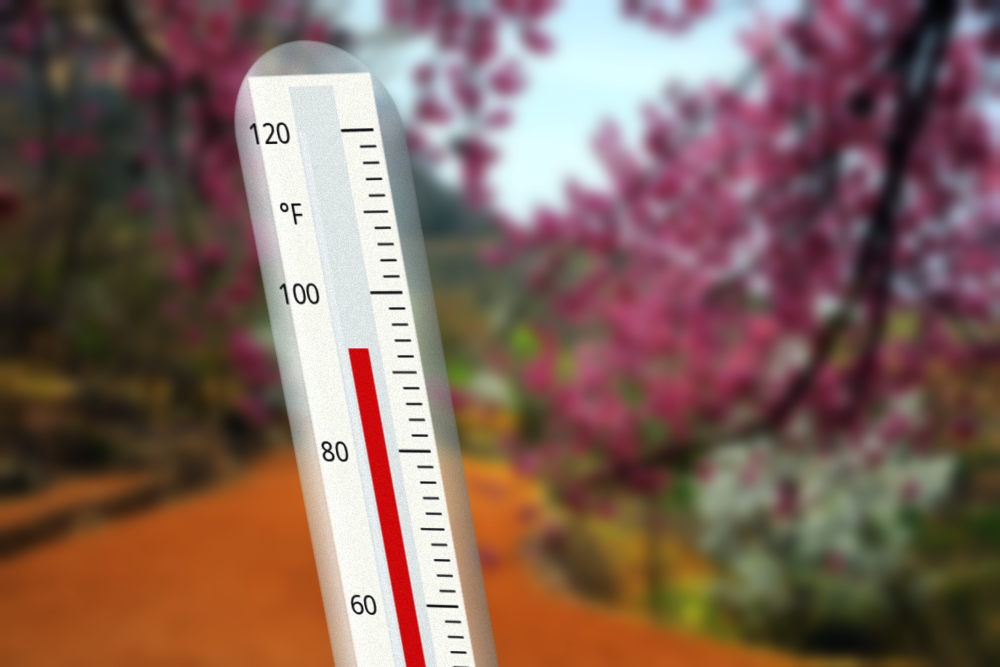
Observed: 93 °F
